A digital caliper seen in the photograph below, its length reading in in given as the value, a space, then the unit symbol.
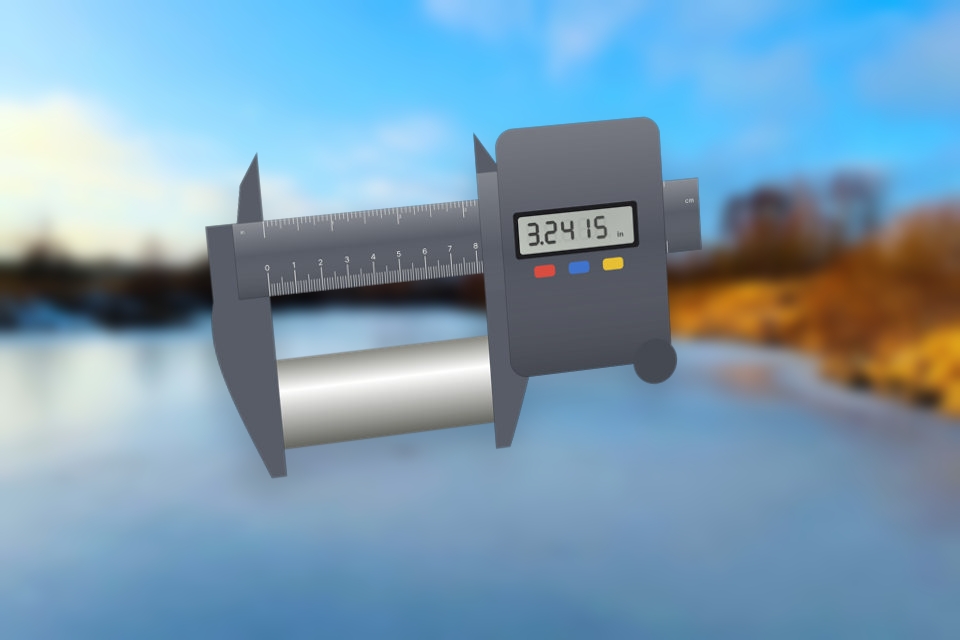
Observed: 3.2415 in
